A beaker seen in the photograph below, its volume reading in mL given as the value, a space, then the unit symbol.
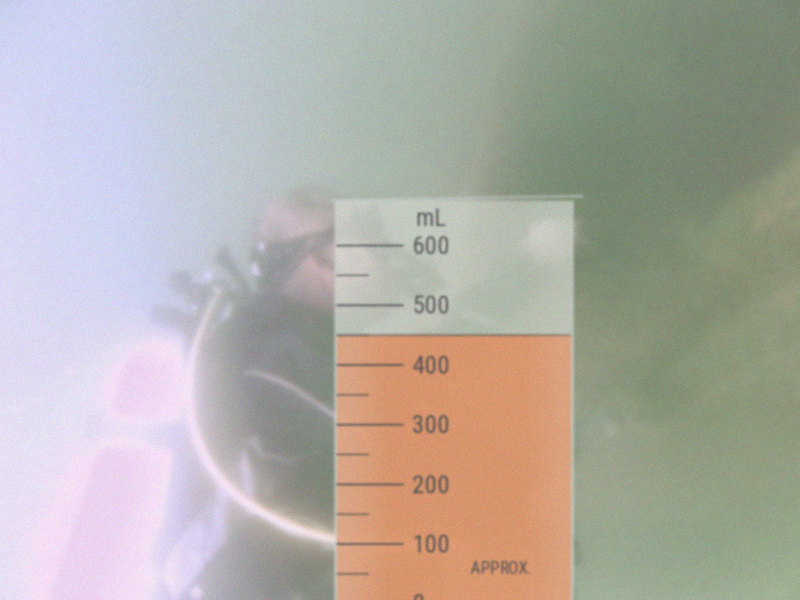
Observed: 450 mL
